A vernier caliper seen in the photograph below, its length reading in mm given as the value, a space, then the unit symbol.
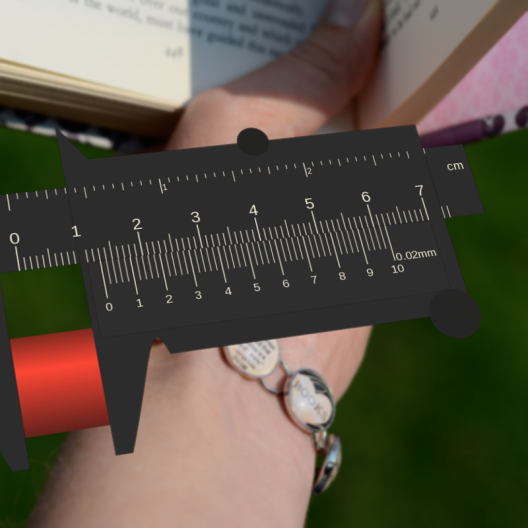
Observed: 13.0 mm
